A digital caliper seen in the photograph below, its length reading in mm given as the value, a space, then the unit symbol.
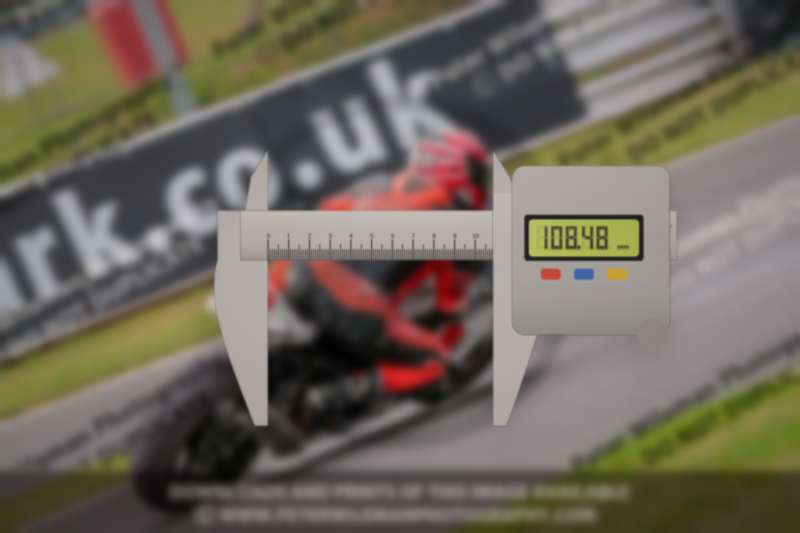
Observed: 108.48 mm
